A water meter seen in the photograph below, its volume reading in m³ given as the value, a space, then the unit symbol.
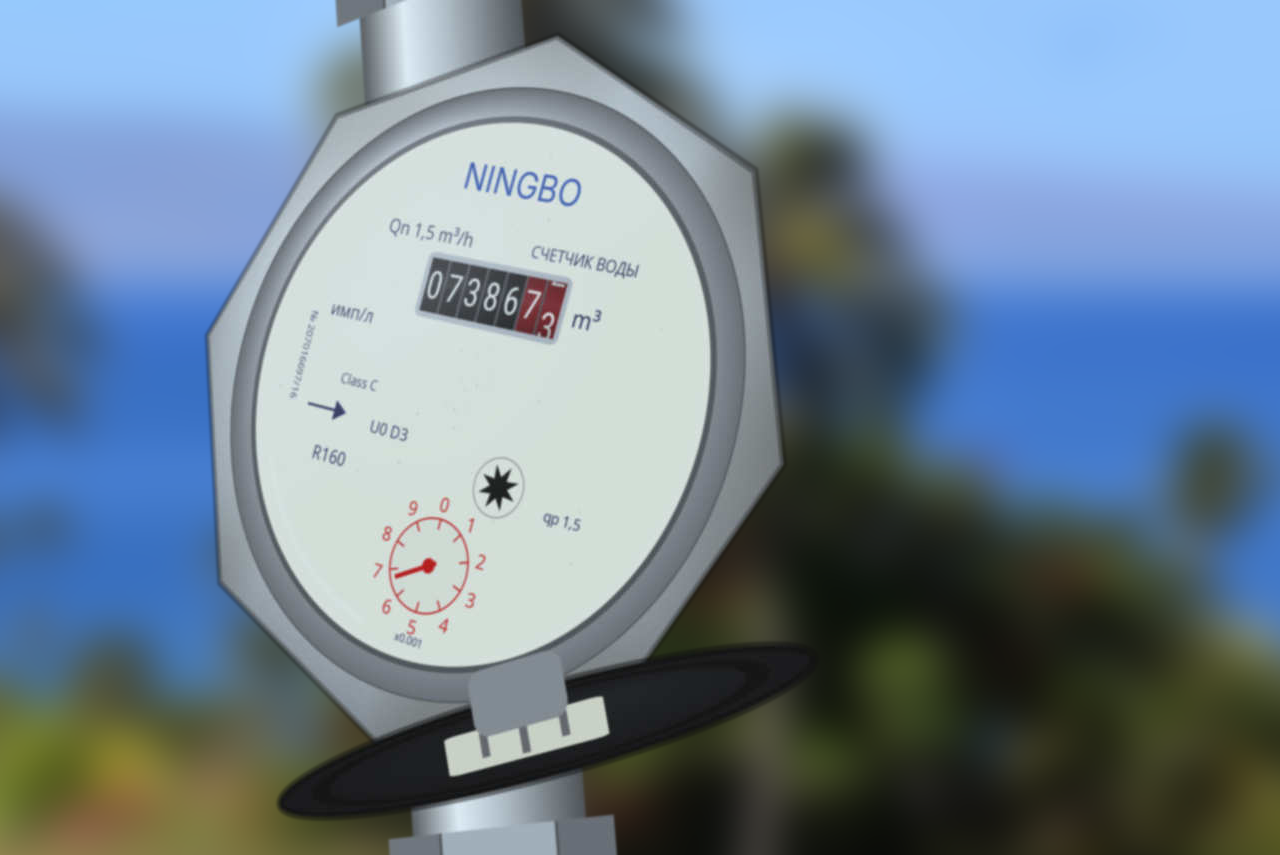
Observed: 7386.726 m³
